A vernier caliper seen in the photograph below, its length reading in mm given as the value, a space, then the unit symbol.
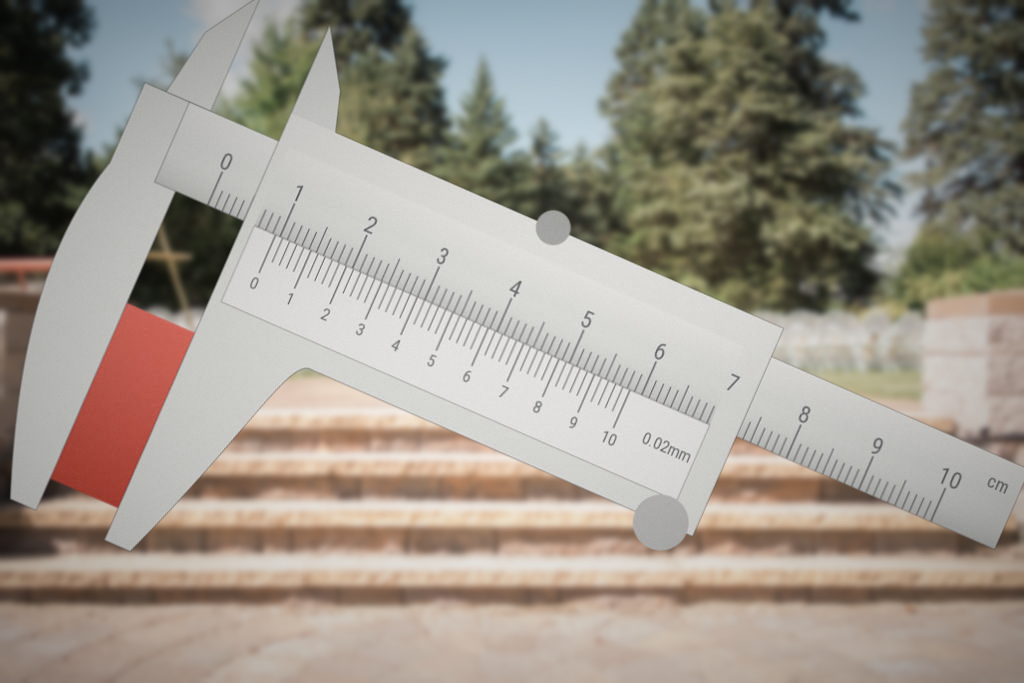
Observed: 9.4 mm
